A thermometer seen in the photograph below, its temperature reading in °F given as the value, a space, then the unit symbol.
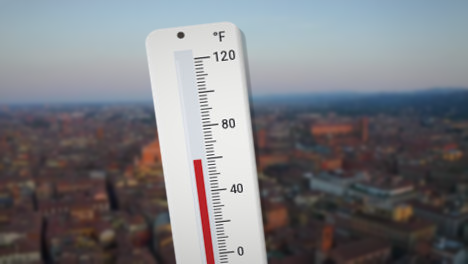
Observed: 60 °F
